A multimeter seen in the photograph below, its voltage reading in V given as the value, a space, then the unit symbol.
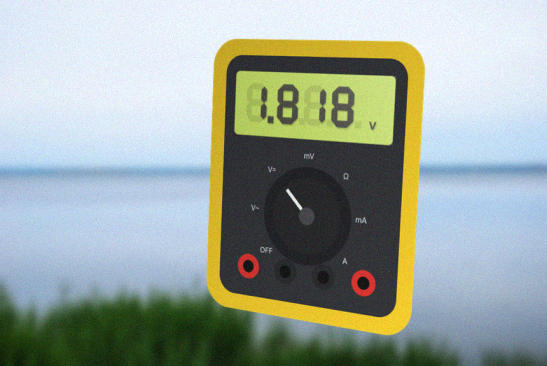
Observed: 1.818 V
